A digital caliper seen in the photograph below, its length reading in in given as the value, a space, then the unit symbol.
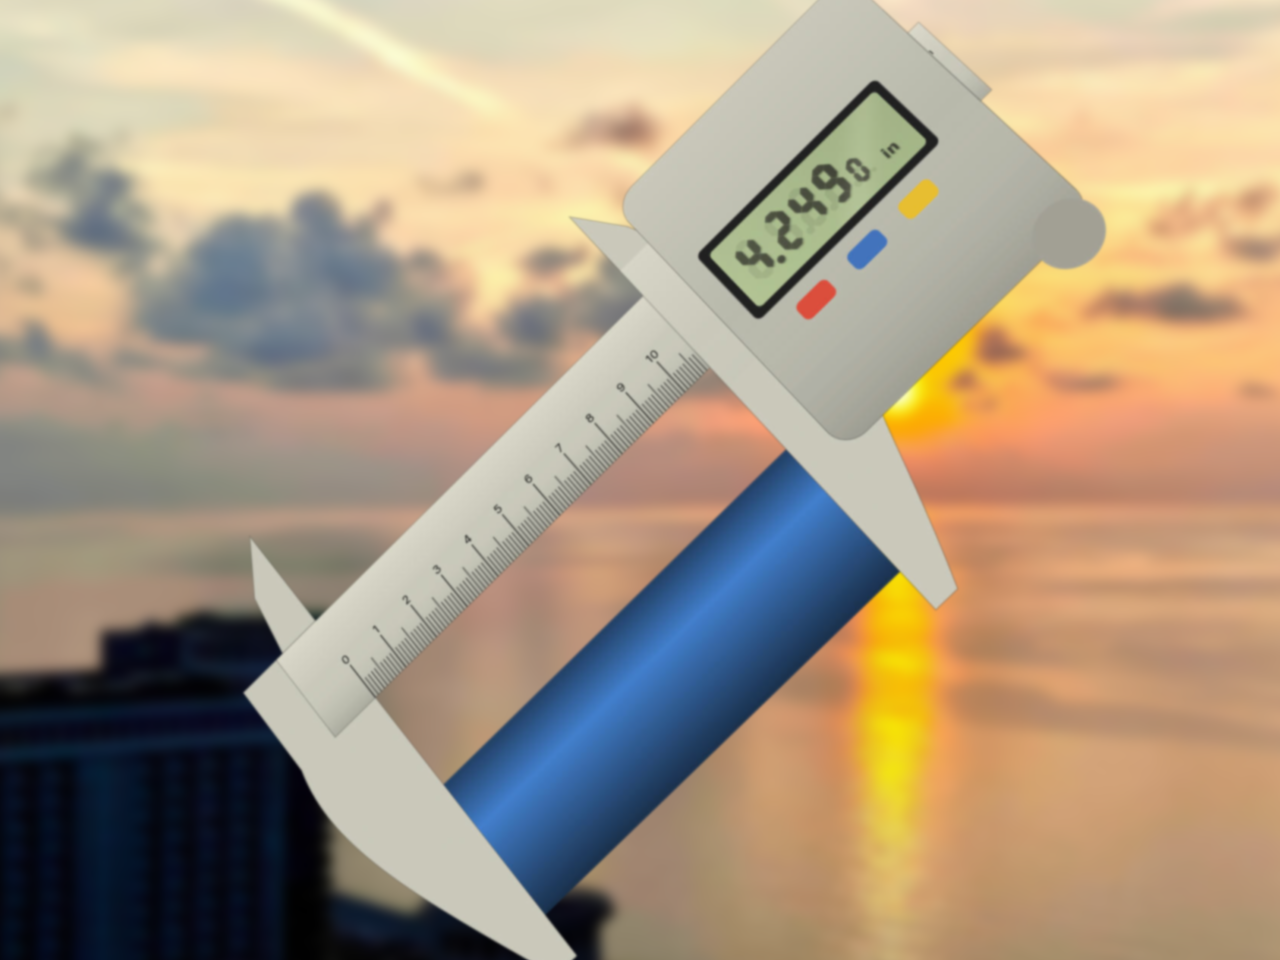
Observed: 4.2490 in
